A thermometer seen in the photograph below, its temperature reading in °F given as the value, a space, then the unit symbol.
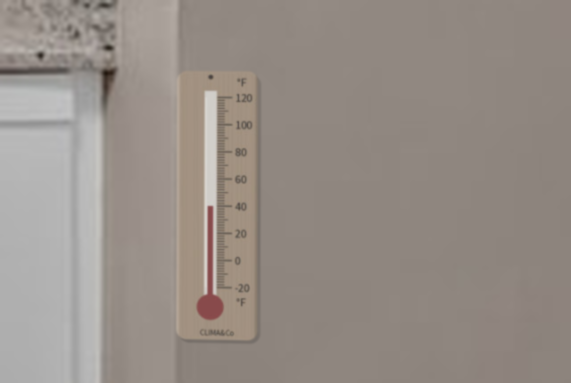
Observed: 40 °F
